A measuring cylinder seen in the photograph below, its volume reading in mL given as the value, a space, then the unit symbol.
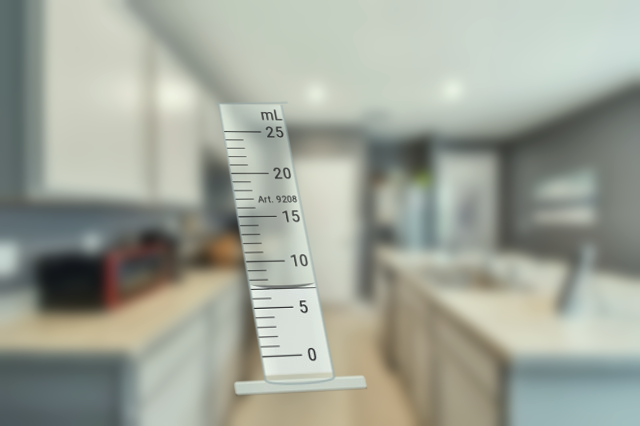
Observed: 7 mL
